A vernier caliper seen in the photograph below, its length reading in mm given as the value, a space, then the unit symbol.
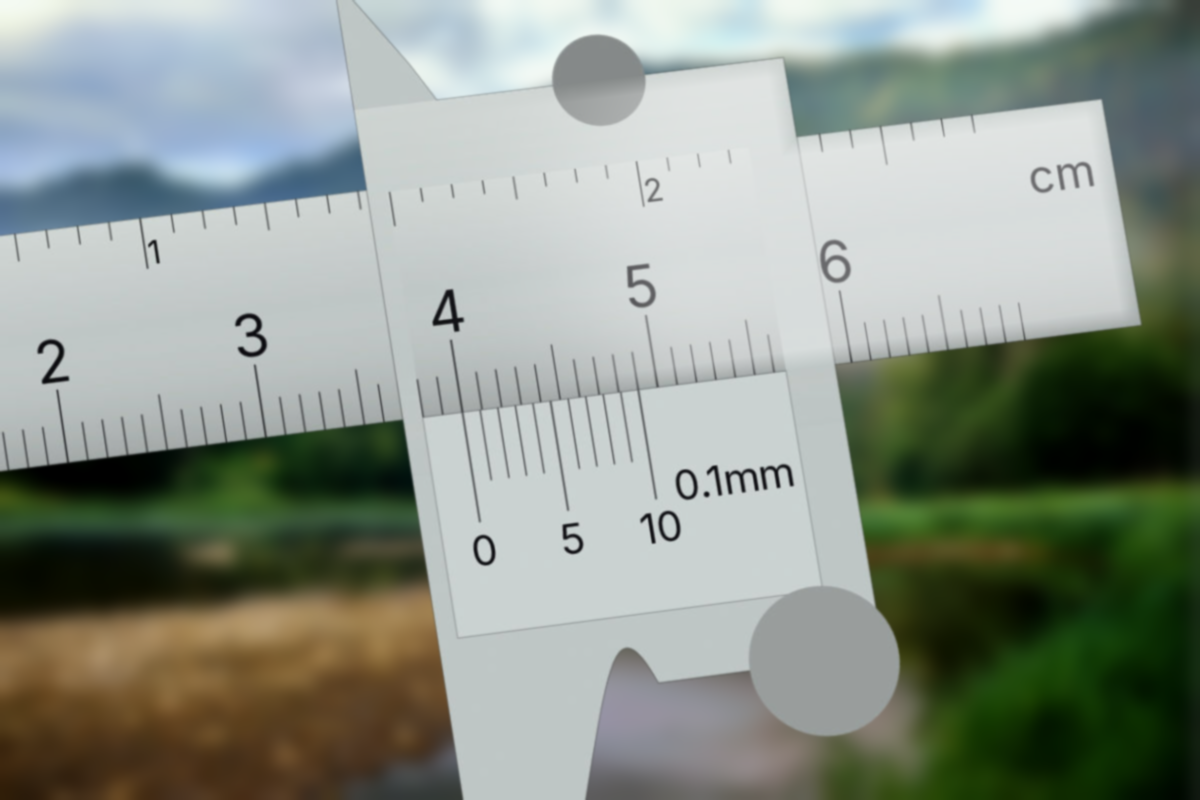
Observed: 40.0 mm
